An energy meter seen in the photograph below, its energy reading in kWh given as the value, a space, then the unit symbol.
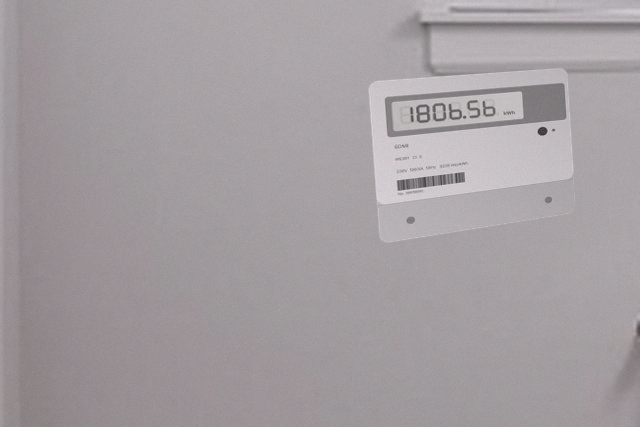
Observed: 1806.56 kWh
